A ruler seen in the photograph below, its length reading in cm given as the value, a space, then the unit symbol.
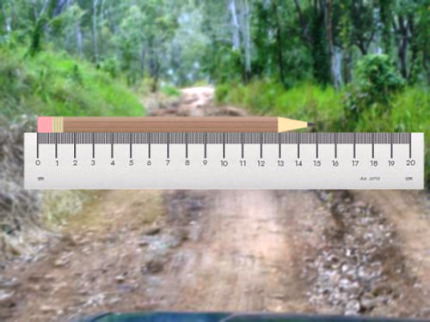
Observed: 15 cm
